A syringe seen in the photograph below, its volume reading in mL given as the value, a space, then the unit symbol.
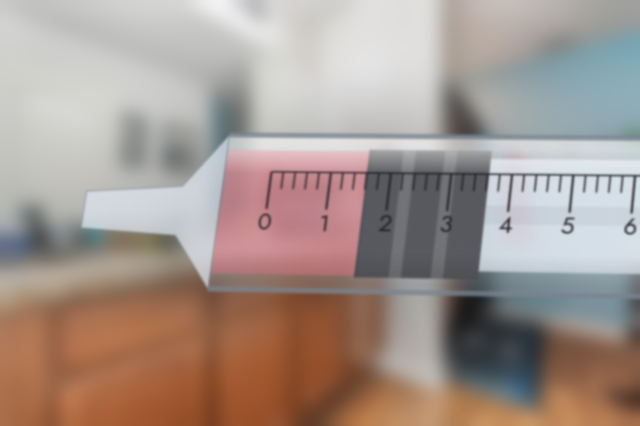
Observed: 1.6 mL
